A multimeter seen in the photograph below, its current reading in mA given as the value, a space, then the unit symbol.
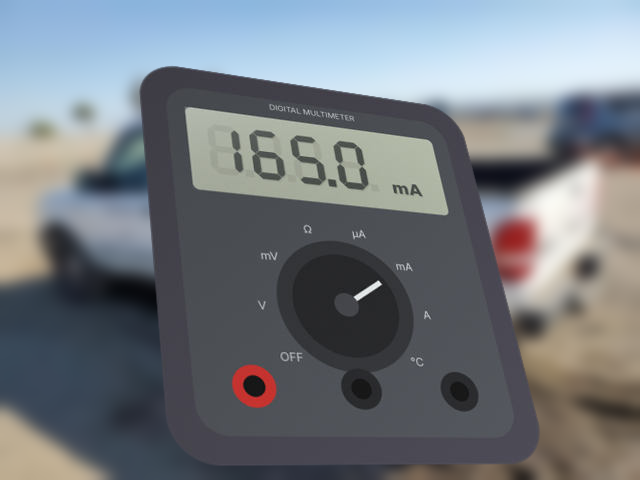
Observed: 165.0 mA
